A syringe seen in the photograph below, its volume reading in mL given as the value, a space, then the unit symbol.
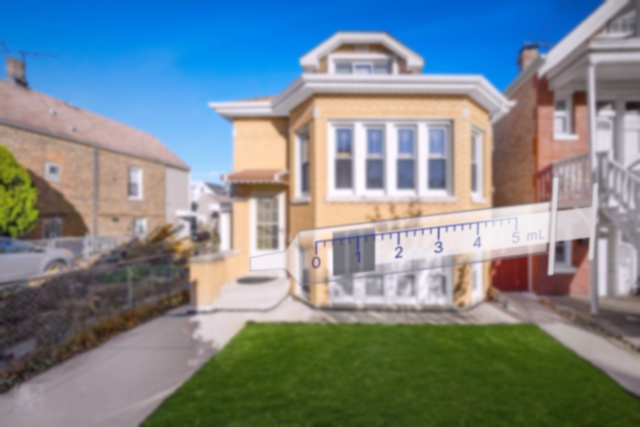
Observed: 0.4 mL
